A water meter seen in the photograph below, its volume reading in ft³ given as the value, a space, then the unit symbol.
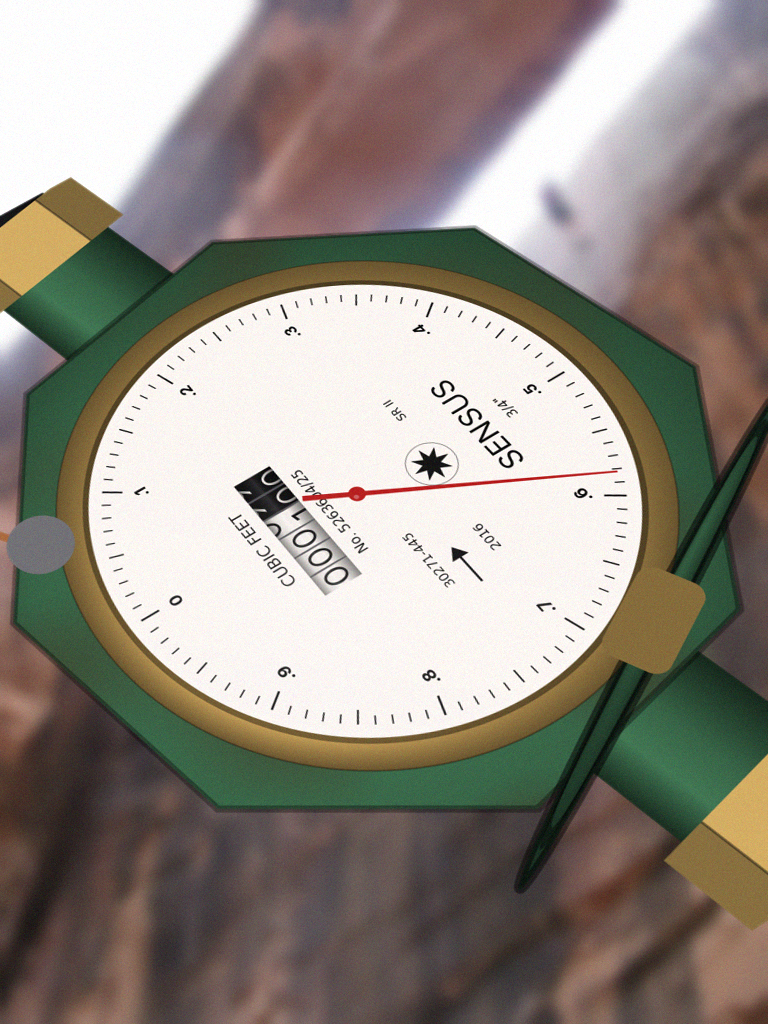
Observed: 99.58 ft³
